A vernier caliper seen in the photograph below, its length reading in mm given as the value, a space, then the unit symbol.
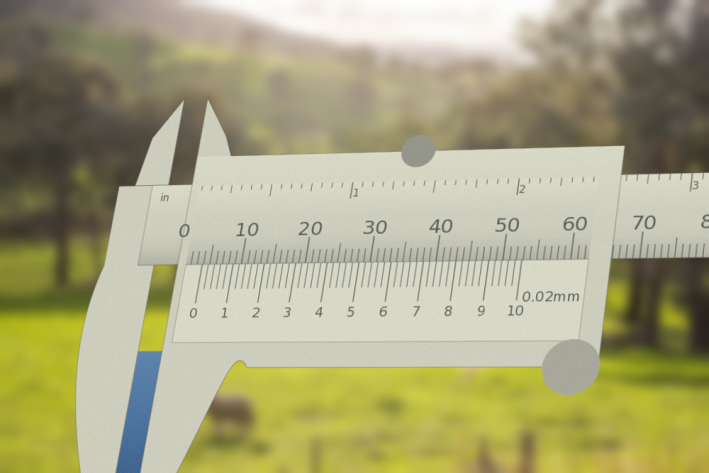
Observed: 3.8 mm
